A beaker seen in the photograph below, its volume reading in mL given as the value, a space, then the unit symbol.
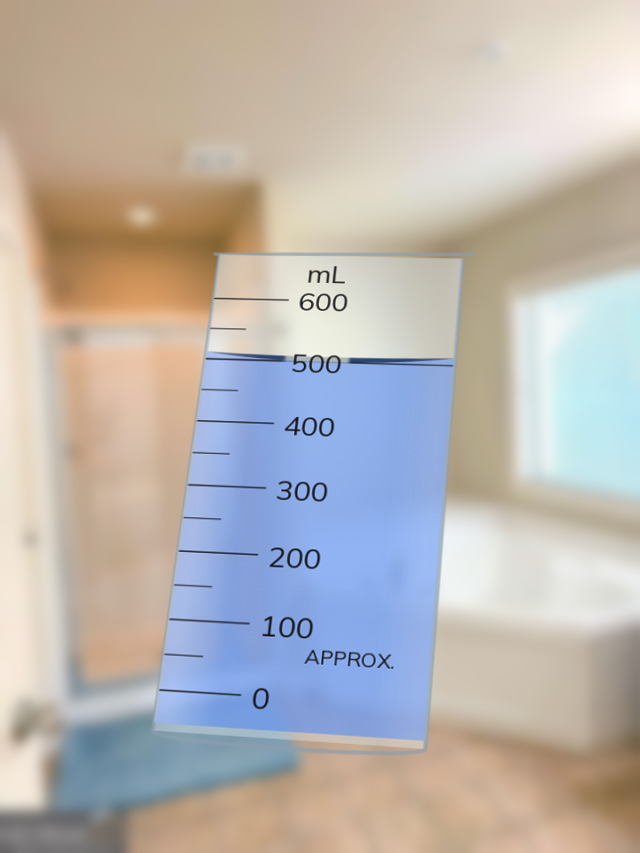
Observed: 500 mL
